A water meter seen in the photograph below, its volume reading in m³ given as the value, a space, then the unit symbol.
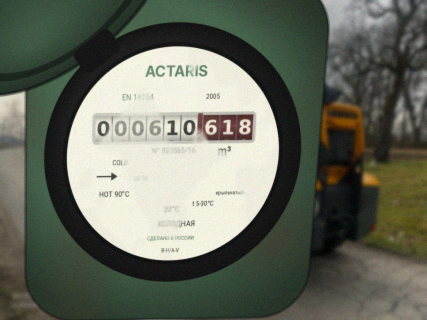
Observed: 610.618 m³
